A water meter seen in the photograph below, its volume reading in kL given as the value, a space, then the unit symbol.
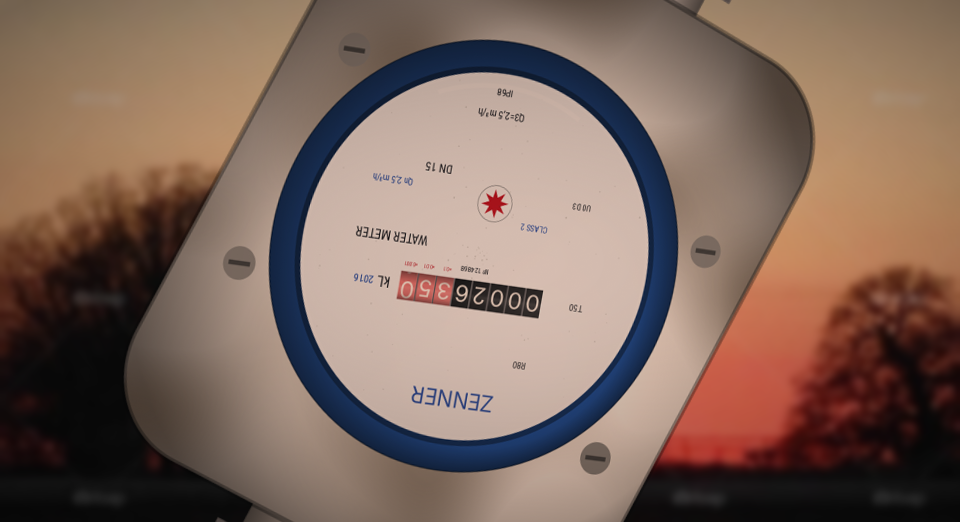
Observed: 26.350 kL
